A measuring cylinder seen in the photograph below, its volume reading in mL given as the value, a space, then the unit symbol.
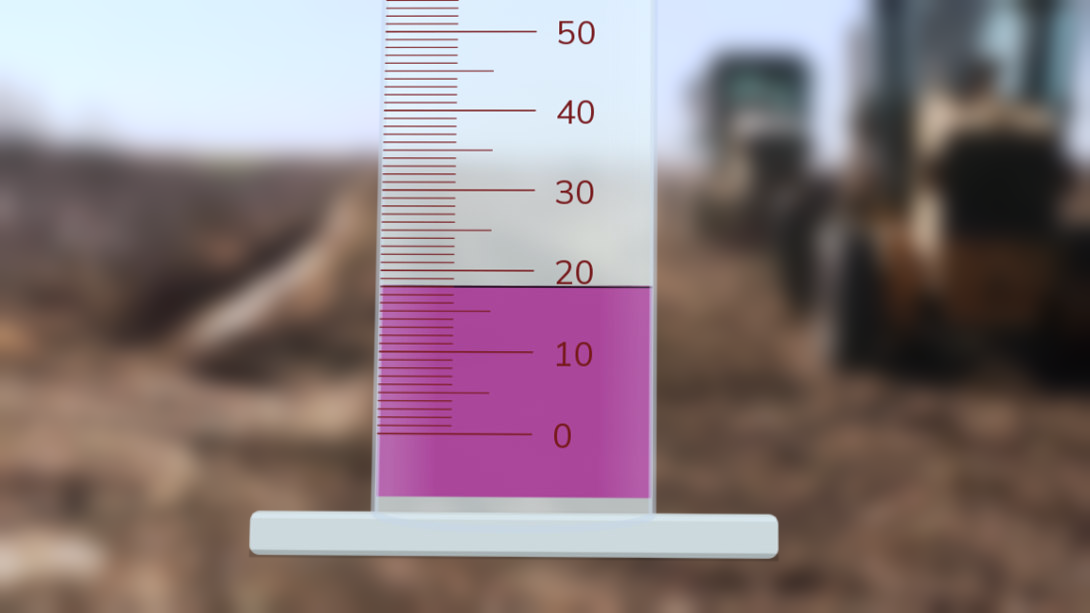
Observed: 18 mL
